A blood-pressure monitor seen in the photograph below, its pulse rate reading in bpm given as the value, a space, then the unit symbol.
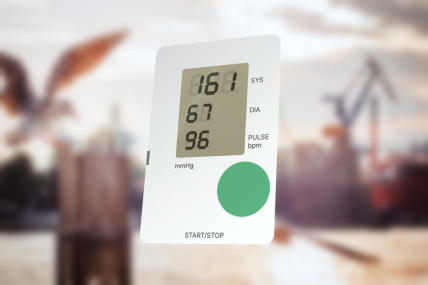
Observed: 96 bpm
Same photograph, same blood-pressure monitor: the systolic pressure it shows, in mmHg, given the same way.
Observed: 161 mmHg
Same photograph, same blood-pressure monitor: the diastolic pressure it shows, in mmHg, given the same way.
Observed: 67 mmHg
